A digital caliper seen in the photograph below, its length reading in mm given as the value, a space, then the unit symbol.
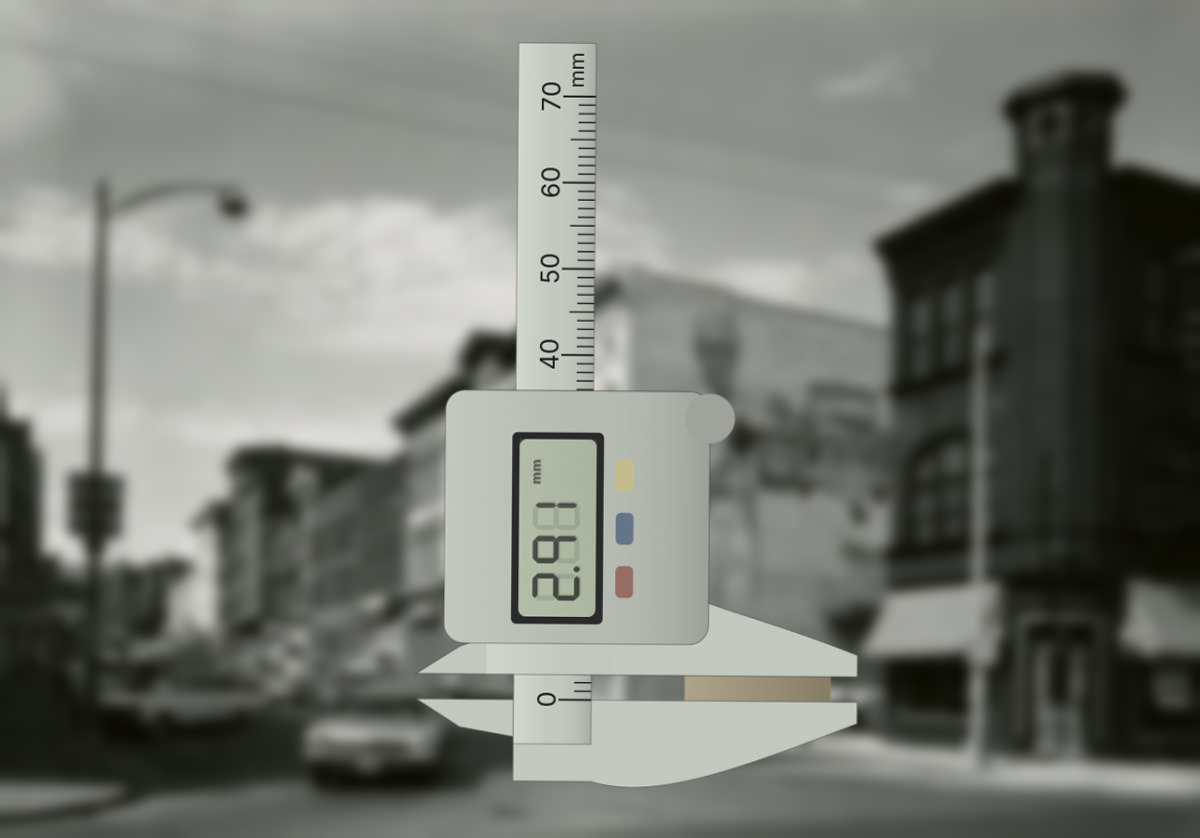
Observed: 2.91 mm
